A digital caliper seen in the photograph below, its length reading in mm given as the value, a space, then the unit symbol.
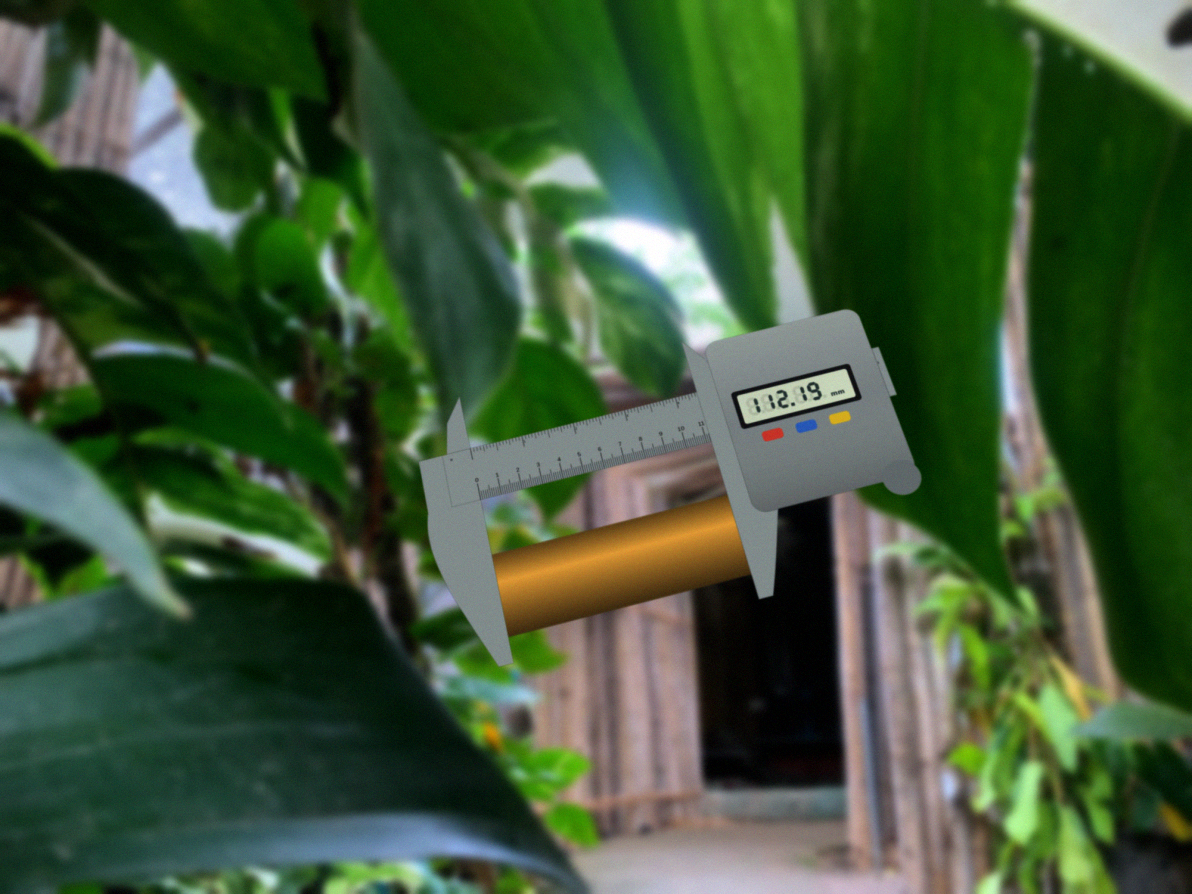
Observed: 112.19 mm
